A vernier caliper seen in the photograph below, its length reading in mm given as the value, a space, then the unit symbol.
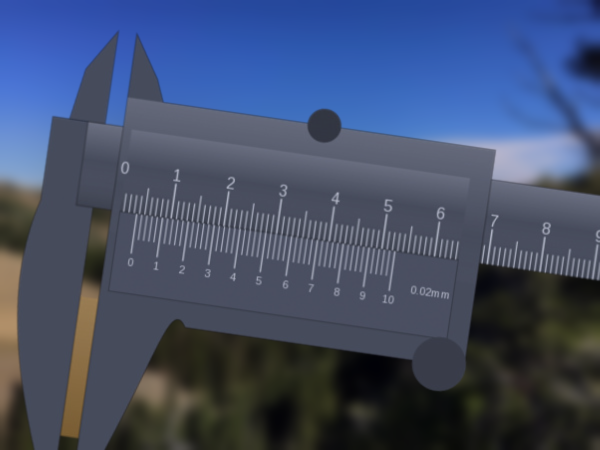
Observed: 3.5 mm
